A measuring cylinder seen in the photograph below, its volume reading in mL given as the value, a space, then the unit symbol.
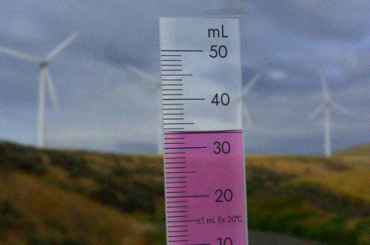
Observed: 33 mL
